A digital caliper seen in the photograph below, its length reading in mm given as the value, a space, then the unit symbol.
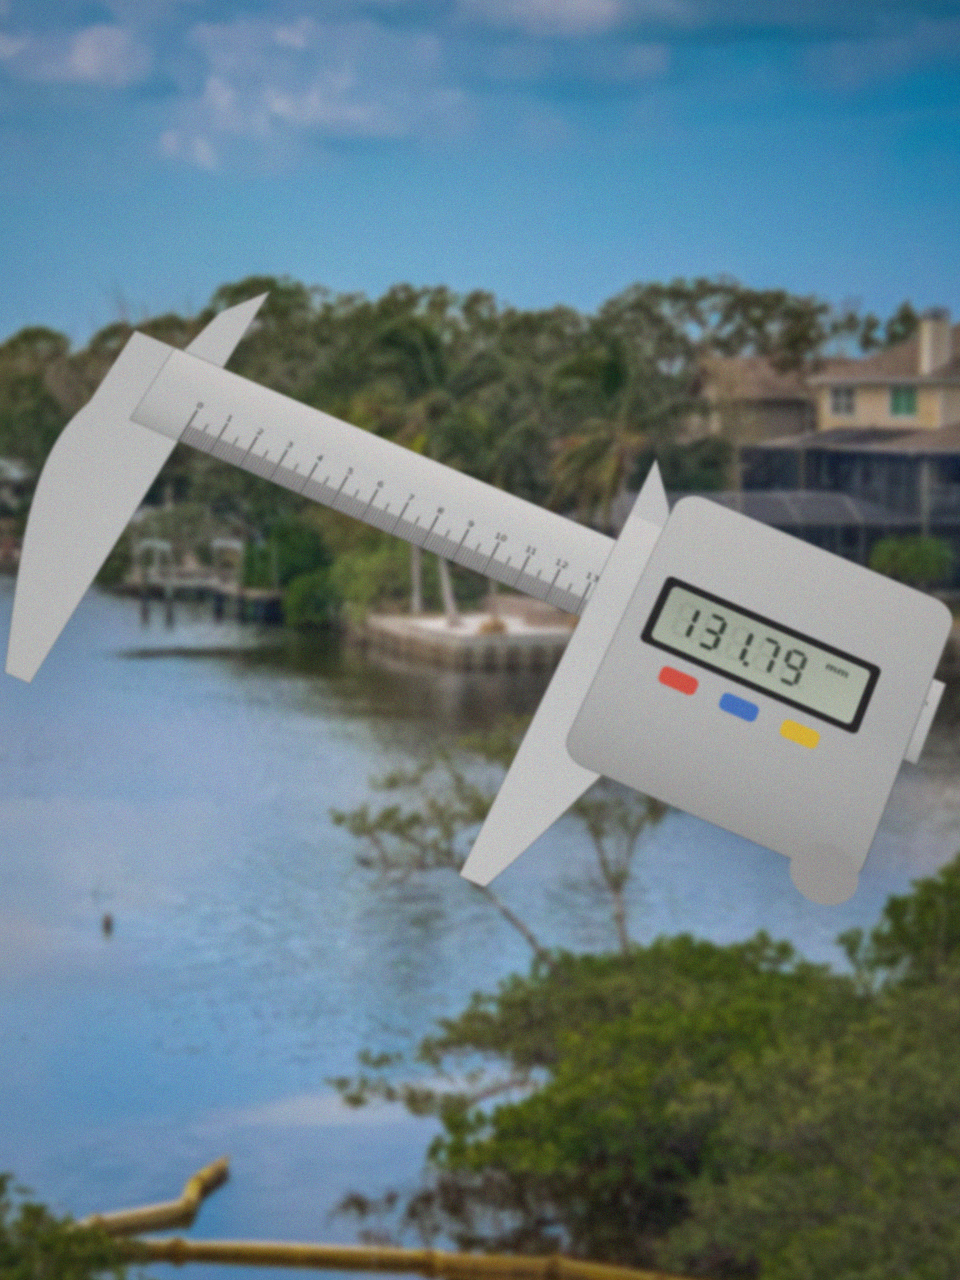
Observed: 131.79 mm
